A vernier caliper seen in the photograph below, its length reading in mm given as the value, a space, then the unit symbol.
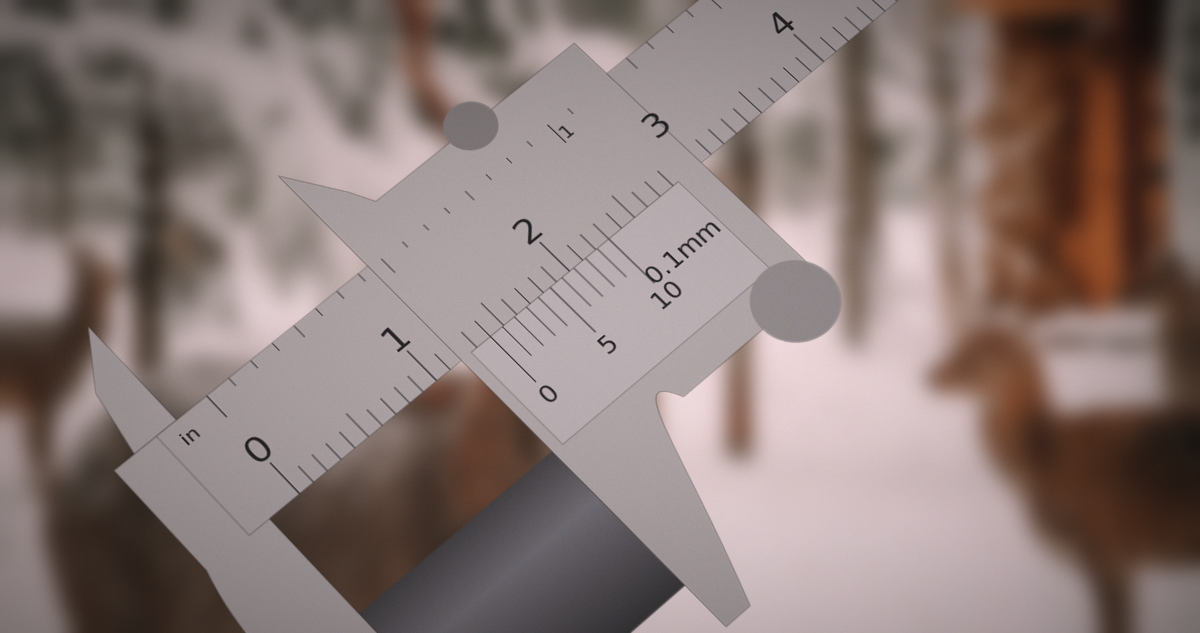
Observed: 14.0 mm
